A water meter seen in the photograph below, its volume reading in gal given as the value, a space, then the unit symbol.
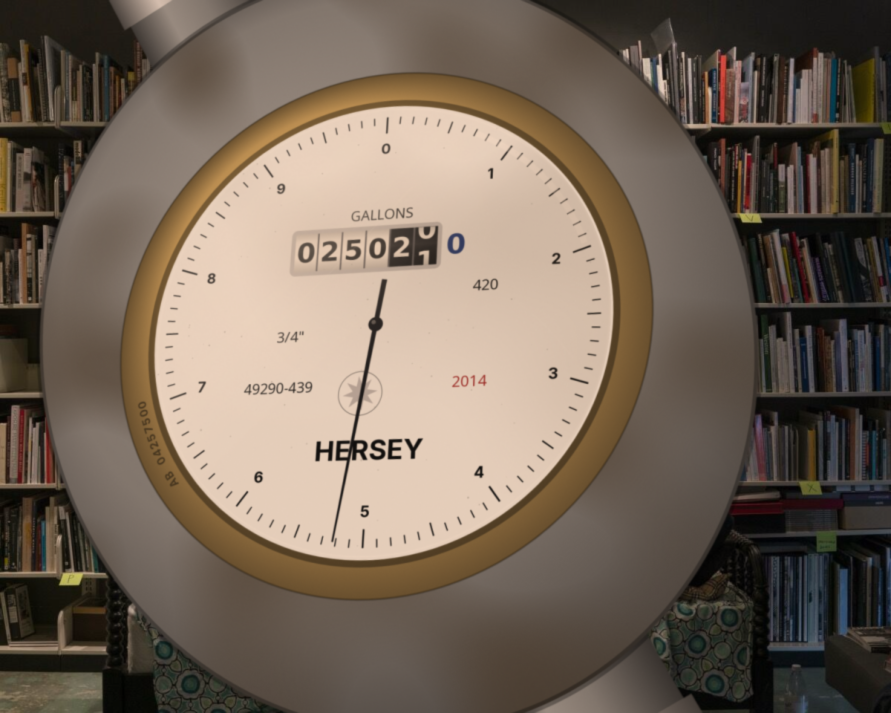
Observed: 250205.2 gal
